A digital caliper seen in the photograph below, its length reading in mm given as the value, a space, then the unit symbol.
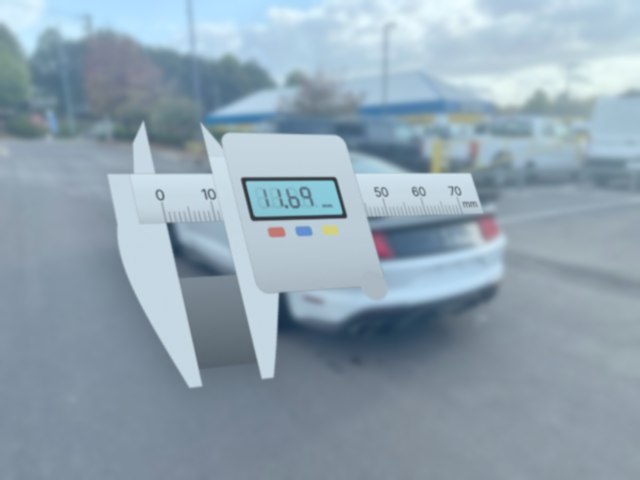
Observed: 11.69 mm
